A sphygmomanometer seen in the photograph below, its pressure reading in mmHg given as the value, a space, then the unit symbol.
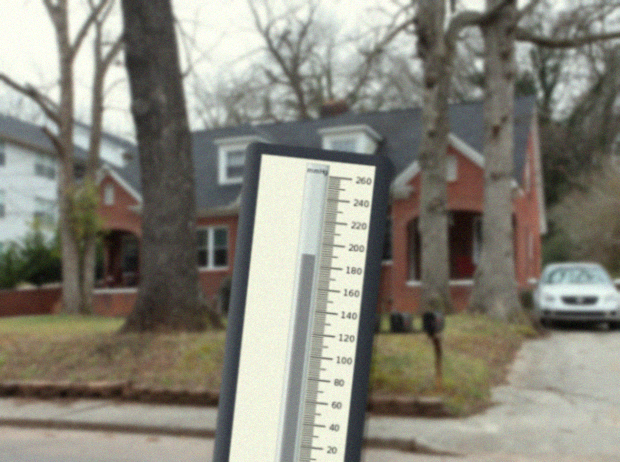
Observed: 190 mmHg
